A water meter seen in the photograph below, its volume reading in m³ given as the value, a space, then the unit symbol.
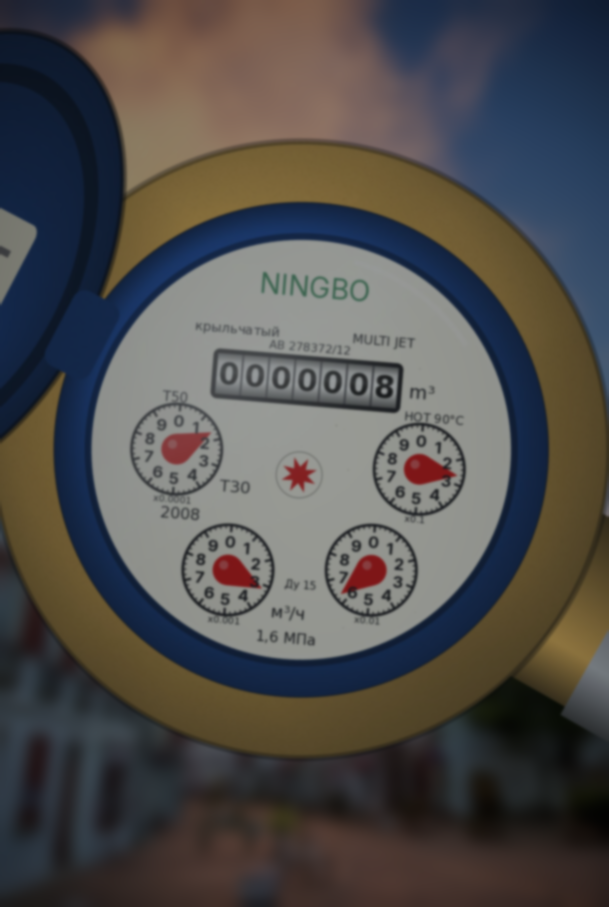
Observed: 8.2631 m³
